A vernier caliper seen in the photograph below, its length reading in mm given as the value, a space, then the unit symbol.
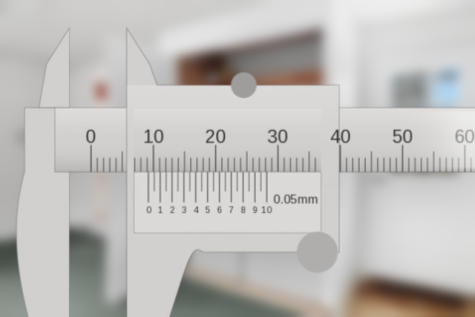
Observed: 9.2 mm
